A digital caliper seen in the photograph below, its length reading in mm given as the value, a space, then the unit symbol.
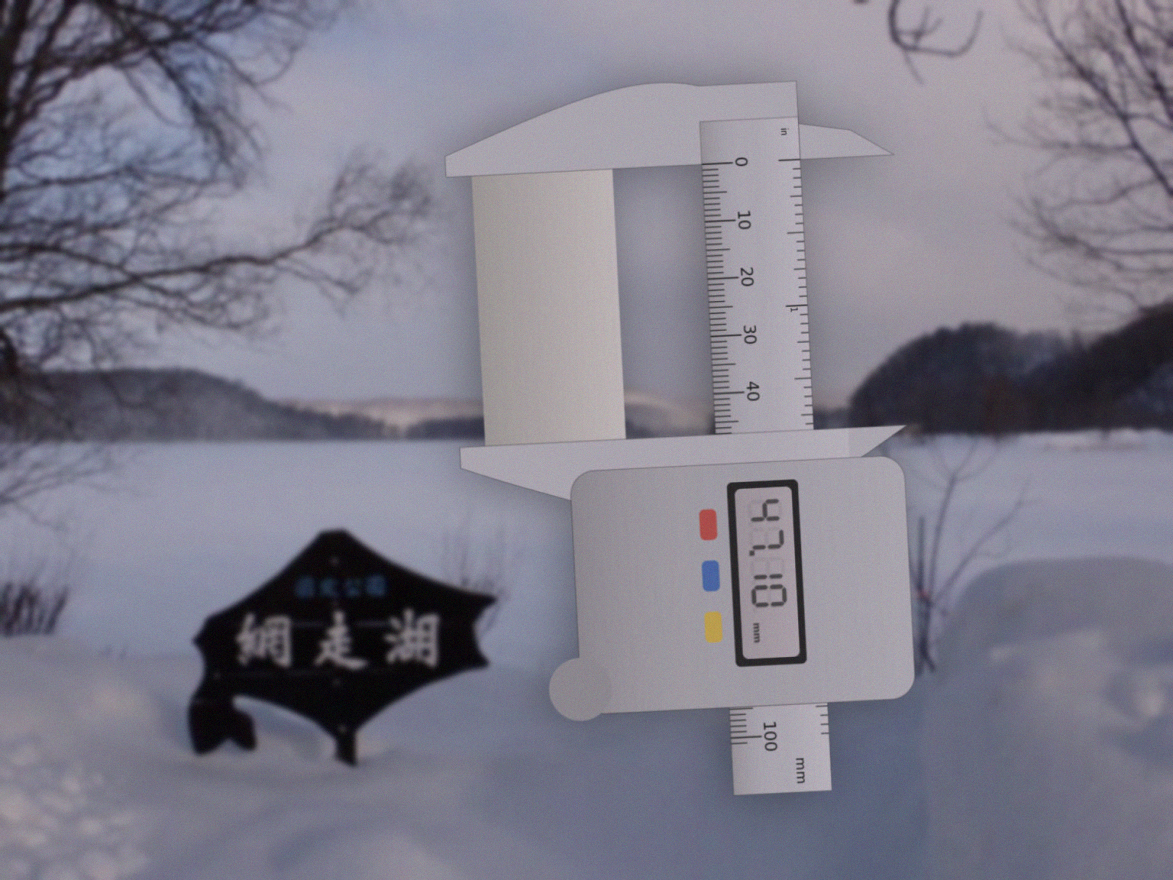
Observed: 47.10 mm
